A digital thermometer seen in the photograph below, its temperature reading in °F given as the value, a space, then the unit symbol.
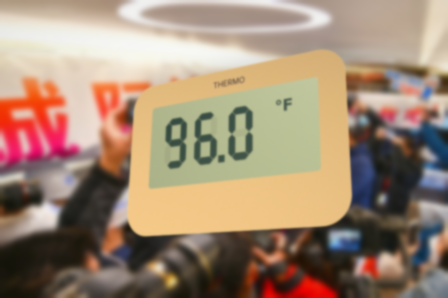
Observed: 96.0 °F
